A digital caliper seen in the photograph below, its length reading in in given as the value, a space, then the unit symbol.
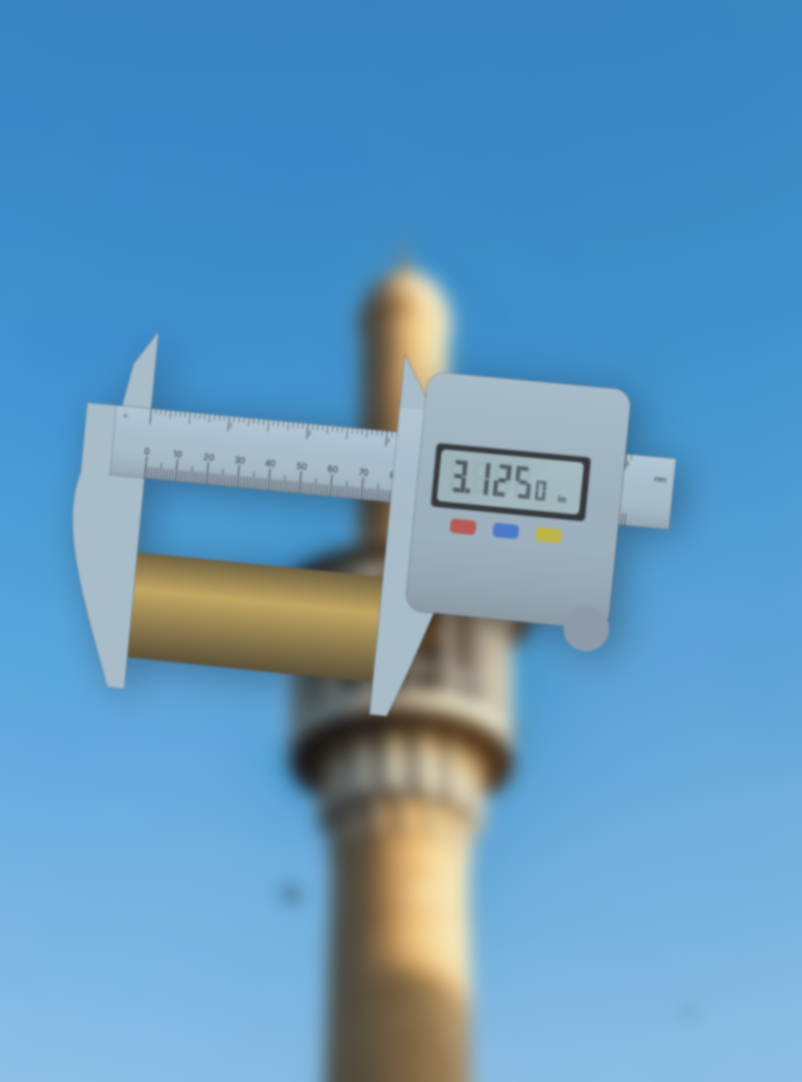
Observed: 3.1250 in
